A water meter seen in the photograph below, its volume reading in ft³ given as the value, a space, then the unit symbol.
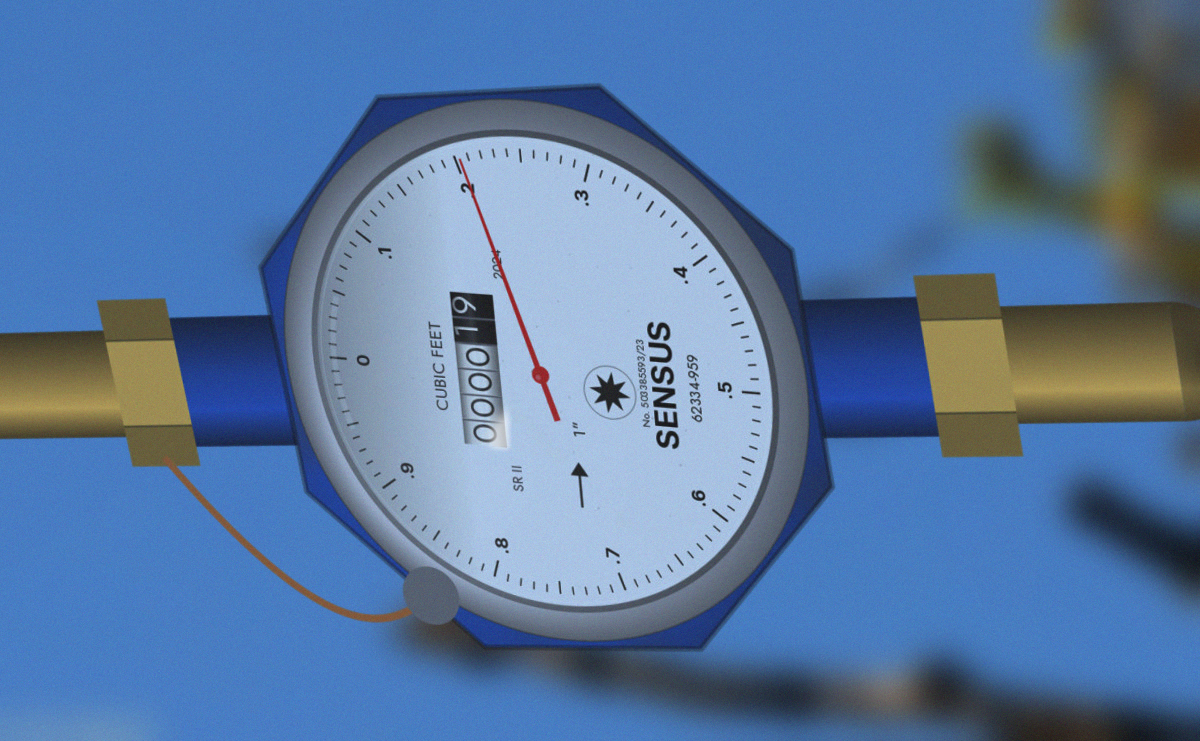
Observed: 19.20 ft³
